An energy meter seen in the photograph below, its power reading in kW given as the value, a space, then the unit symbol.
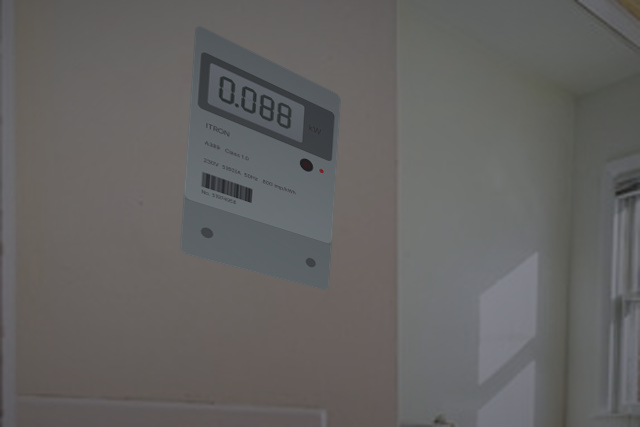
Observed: 0.088 kW
